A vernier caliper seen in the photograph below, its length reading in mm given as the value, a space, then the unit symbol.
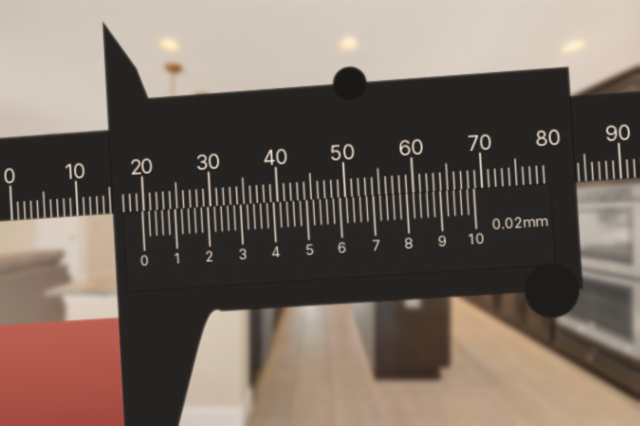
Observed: 19.8 mm
